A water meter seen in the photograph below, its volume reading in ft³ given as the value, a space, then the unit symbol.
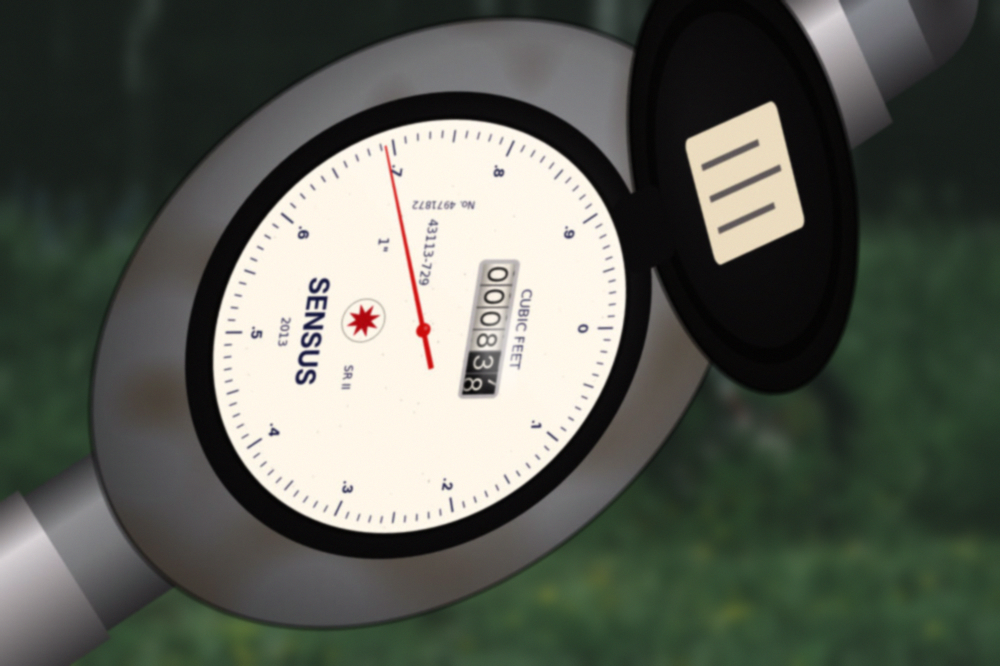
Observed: 837.69 ft³
